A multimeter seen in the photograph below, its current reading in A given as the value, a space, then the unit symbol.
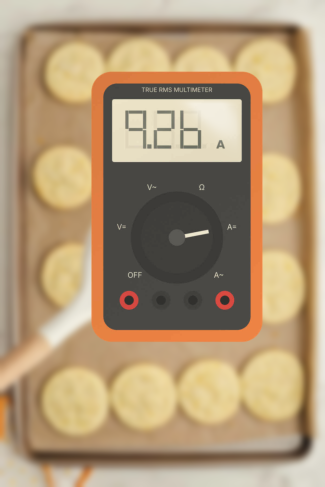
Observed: 9.26 A
